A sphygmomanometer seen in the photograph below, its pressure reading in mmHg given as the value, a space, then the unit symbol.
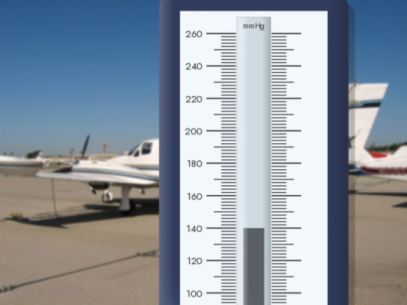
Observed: 140 mmHg
